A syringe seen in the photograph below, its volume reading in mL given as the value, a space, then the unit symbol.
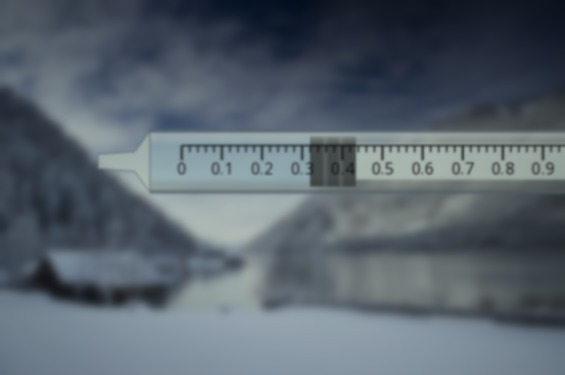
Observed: 0.32 mL
